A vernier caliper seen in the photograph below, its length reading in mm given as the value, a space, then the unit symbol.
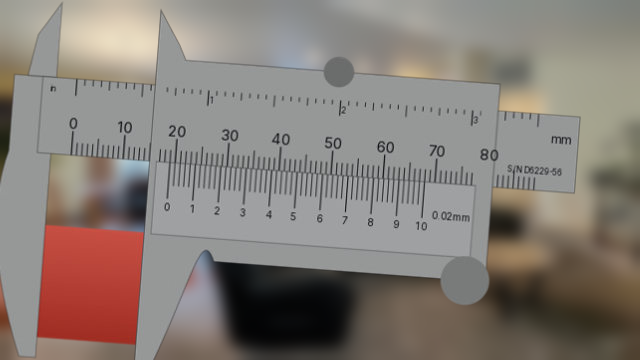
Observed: 19.0 mm
